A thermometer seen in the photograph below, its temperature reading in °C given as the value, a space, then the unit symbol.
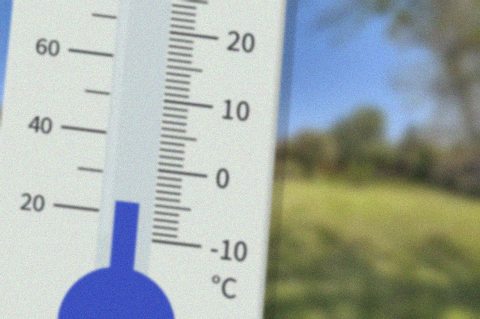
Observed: -5 °C
